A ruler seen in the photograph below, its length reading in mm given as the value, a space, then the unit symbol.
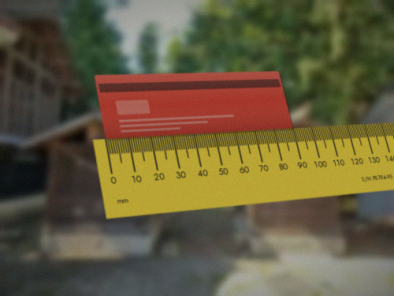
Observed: 90 mm
